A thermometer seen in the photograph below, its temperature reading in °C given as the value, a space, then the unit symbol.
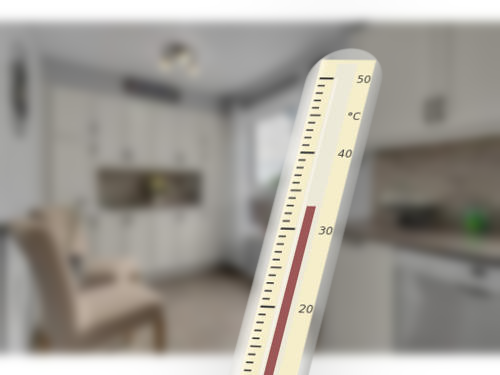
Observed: 33 °C
